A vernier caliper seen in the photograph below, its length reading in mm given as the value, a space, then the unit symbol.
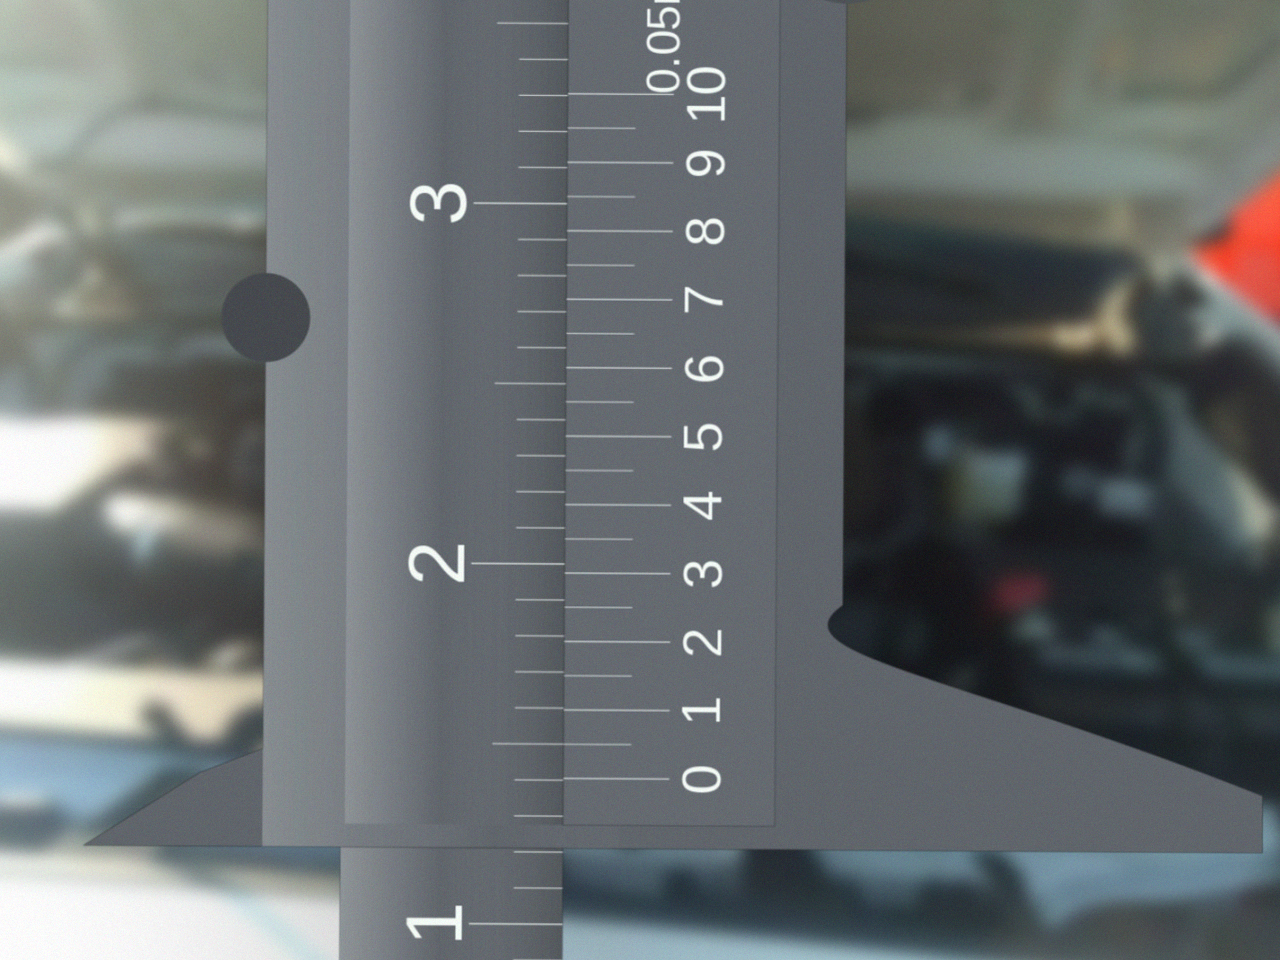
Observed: 14.05 mm
